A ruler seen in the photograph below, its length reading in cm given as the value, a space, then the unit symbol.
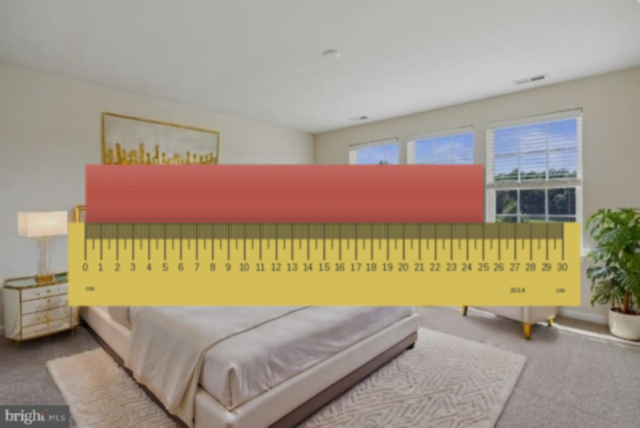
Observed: 25 cm
